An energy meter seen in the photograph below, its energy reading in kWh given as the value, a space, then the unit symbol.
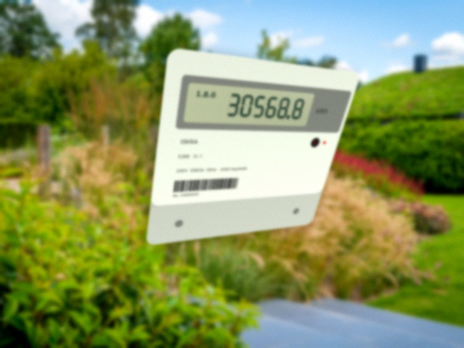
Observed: 30568.8 kWh
